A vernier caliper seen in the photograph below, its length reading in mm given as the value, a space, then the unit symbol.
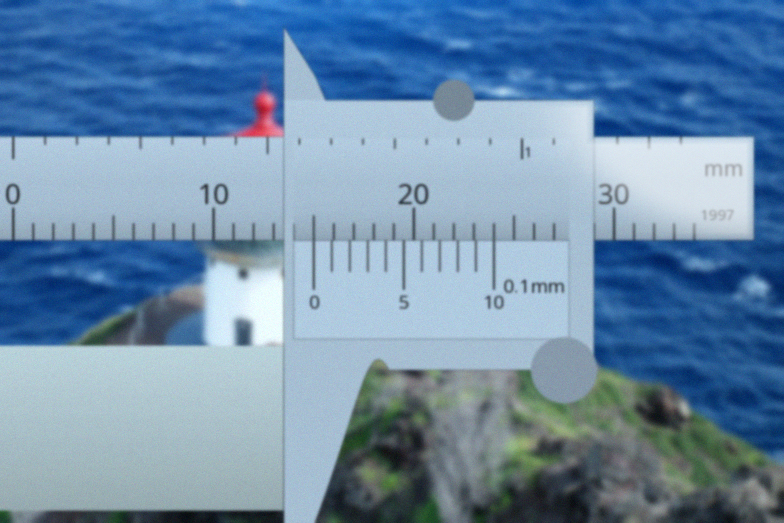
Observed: 15.0 mm
